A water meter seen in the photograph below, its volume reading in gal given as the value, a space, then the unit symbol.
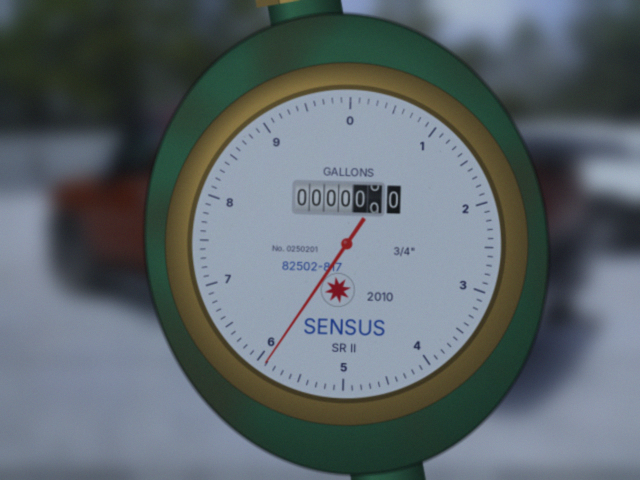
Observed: 85.9 gal
